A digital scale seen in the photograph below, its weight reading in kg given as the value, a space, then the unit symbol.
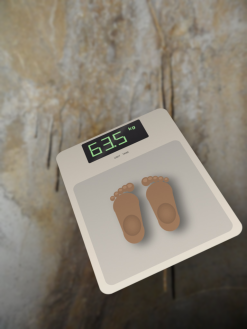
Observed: 63.5 kg
